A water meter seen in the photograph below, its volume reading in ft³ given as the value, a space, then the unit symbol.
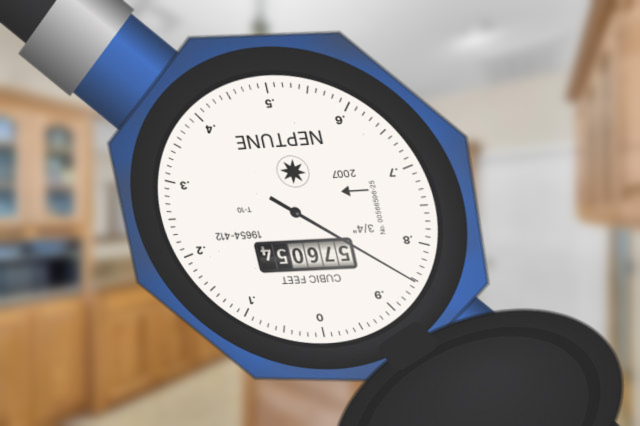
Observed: 576053.85 ft³
